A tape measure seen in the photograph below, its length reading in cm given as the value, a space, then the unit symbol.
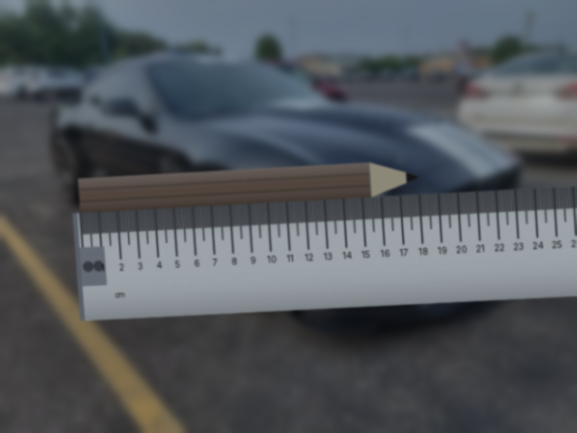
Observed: 18 cm
